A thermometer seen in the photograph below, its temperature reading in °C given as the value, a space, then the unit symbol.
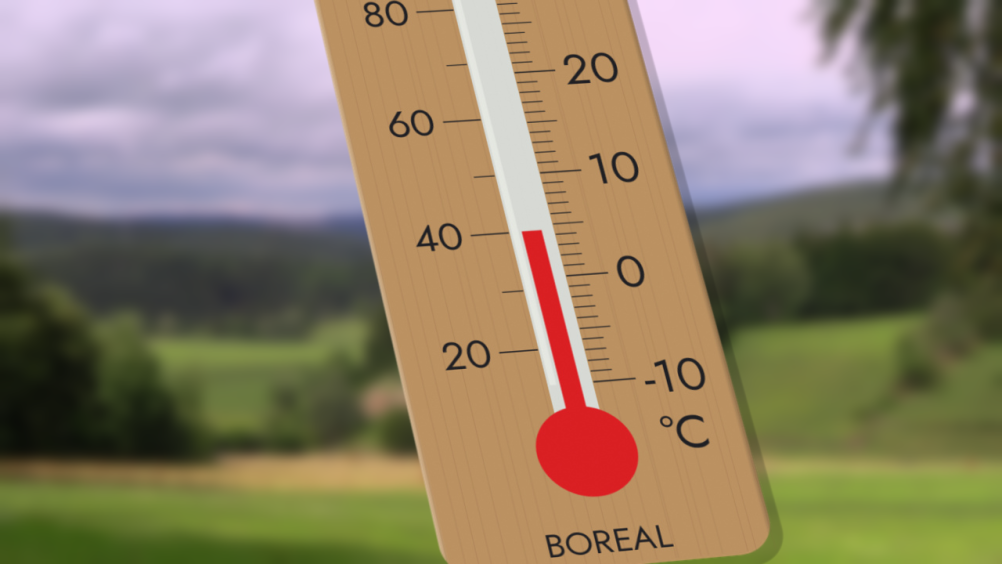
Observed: 4.5 °C
